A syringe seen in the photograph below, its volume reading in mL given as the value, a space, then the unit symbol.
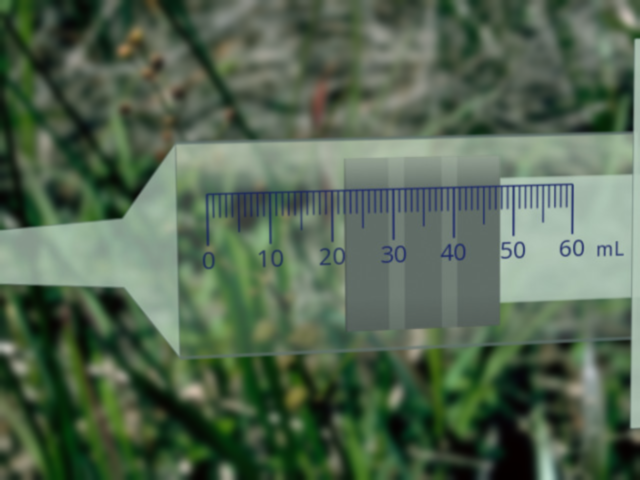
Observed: 22 mL
